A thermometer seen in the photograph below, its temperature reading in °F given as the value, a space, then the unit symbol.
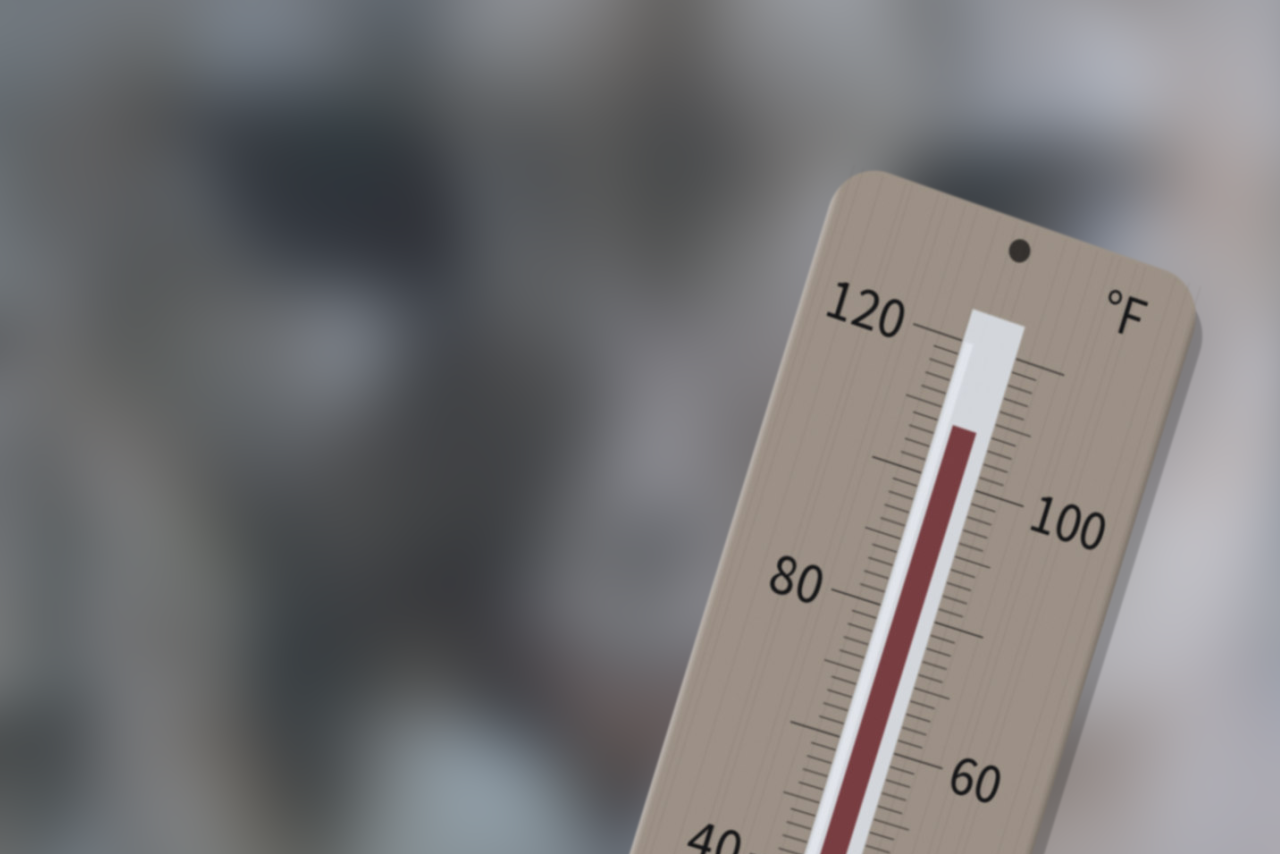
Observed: 108 °F
